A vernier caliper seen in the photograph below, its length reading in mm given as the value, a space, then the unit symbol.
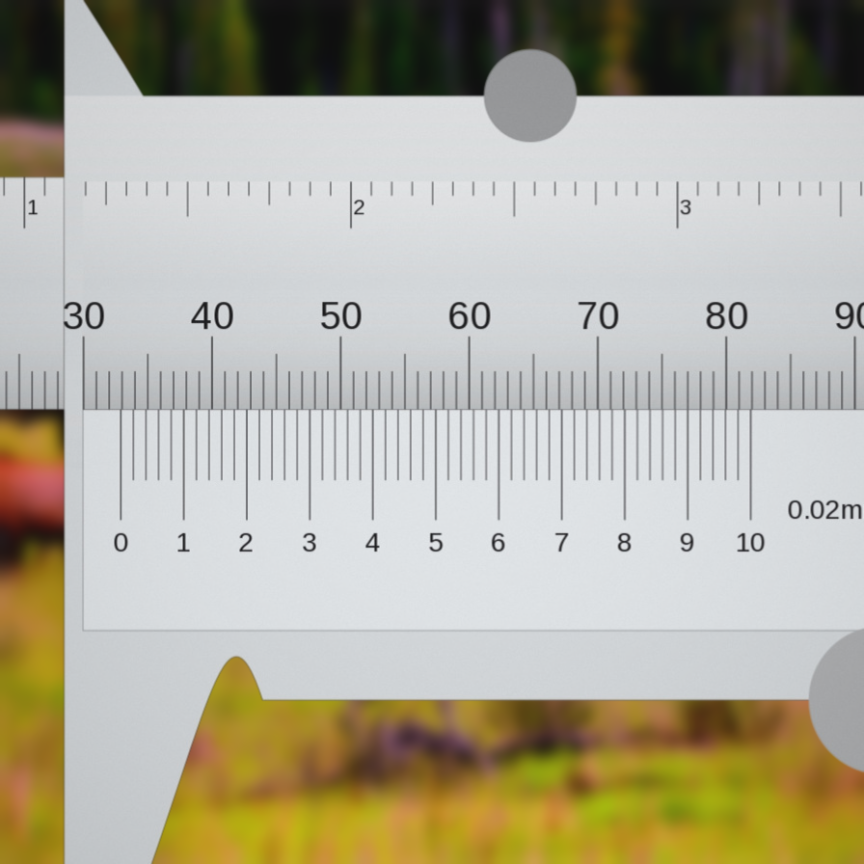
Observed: 32.9 mm
